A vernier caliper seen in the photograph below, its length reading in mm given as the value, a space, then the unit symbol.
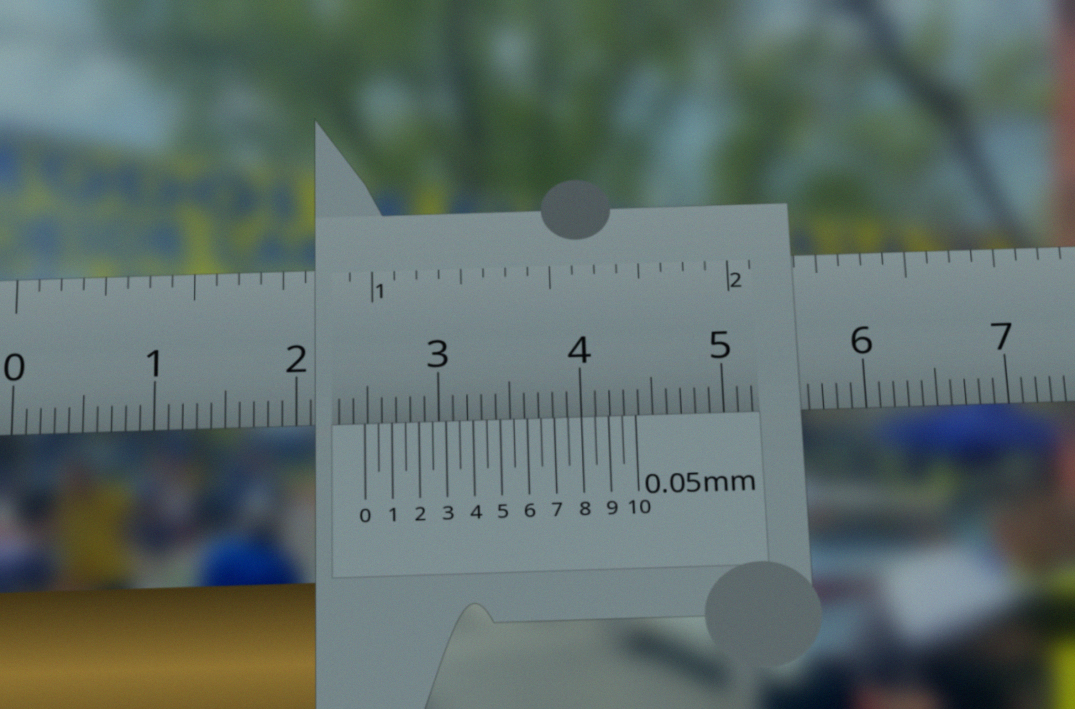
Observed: 24.8 mm
